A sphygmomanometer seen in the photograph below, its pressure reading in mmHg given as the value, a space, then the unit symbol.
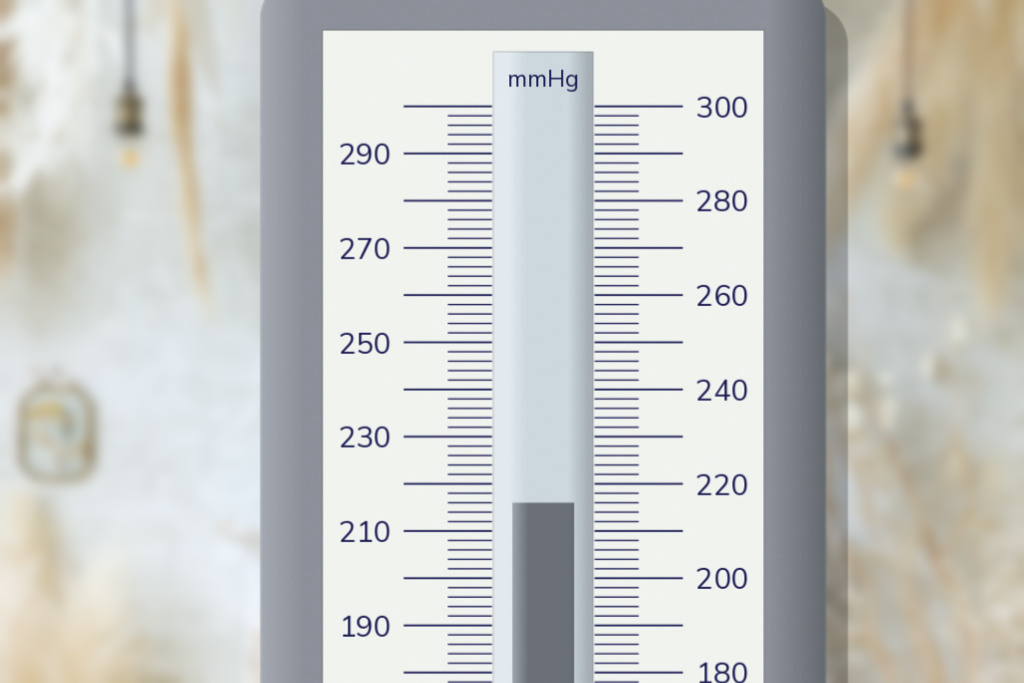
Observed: 216 mmHg
